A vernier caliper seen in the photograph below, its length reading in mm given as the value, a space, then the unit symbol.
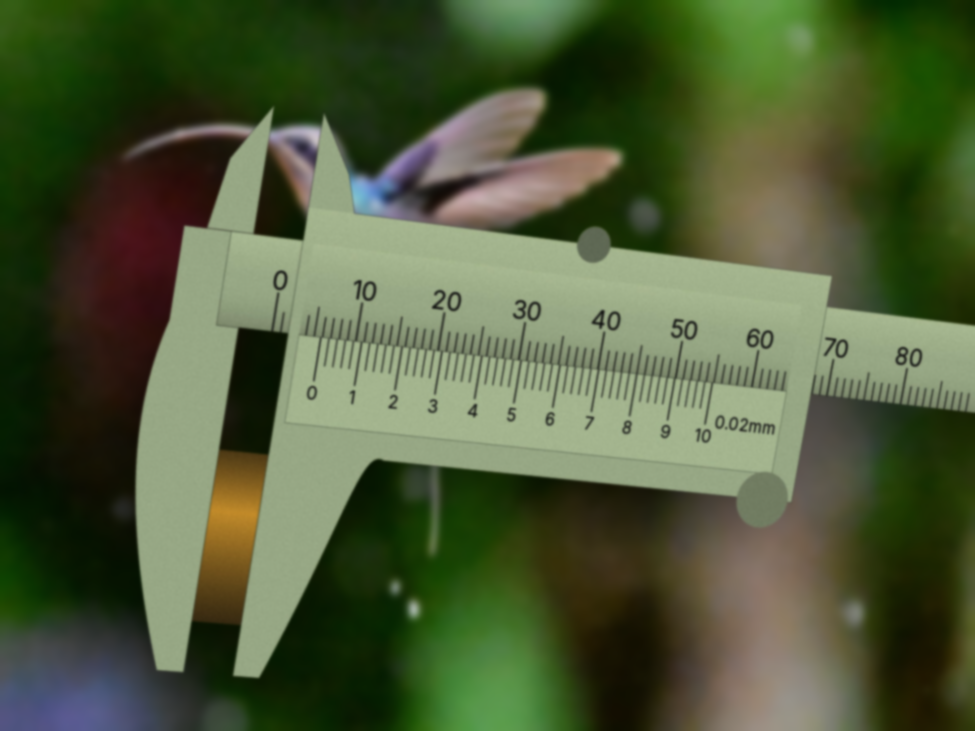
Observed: 5.8 mm
